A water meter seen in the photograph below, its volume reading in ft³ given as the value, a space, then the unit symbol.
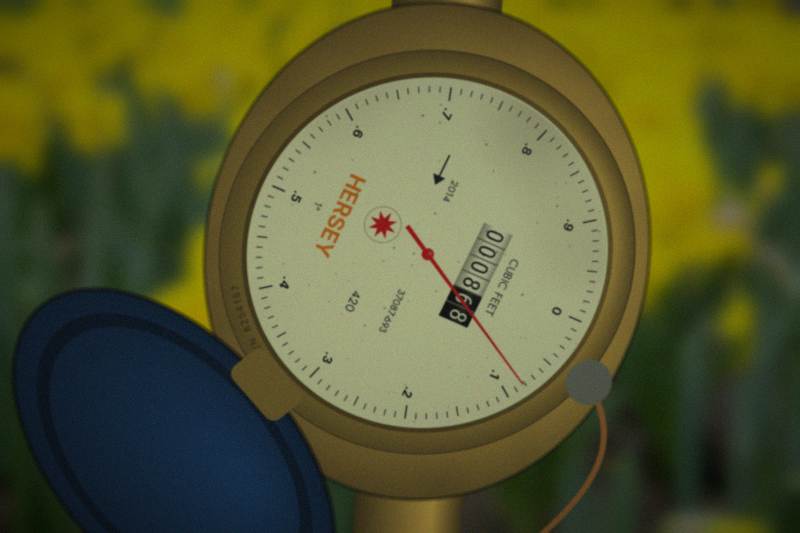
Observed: 868.08 ft³
